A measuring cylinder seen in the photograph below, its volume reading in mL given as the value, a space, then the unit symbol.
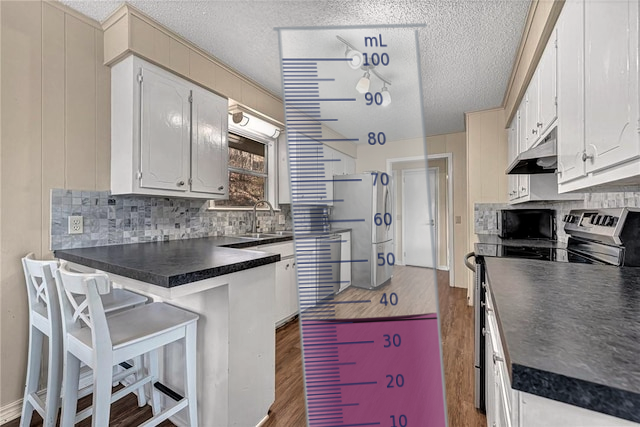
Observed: 35 mL
